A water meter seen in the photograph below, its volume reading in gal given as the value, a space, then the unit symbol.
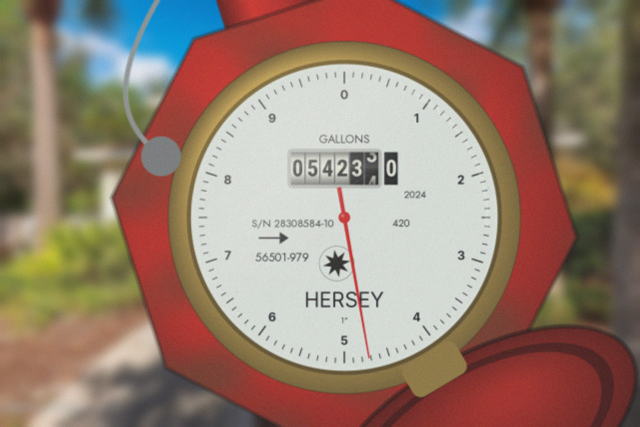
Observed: 542334.7 gal
